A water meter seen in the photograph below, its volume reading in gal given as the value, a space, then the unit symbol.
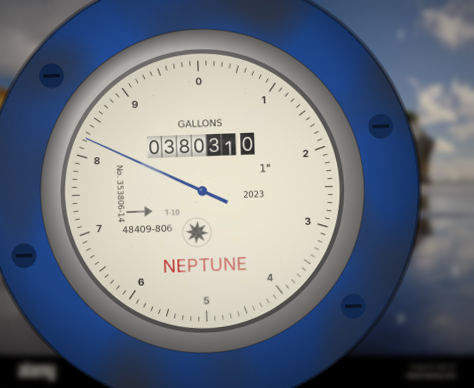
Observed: 380308.2 gal
